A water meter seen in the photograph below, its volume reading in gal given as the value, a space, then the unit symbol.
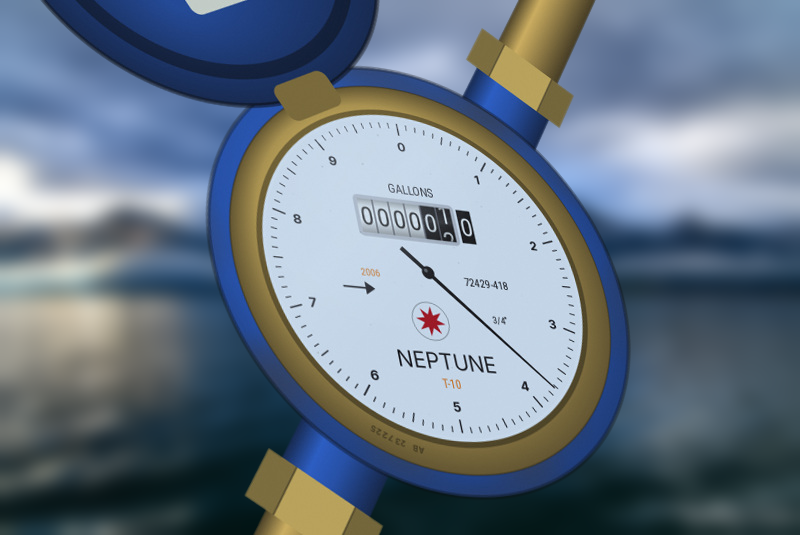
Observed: 13.7 gal
